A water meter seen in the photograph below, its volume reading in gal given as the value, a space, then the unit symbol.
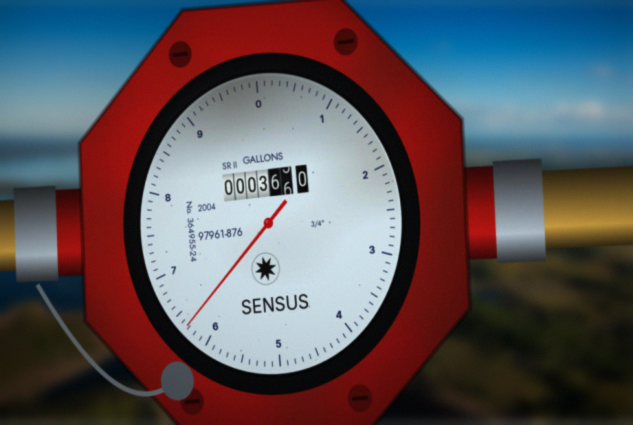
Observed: 3656.3 gal
